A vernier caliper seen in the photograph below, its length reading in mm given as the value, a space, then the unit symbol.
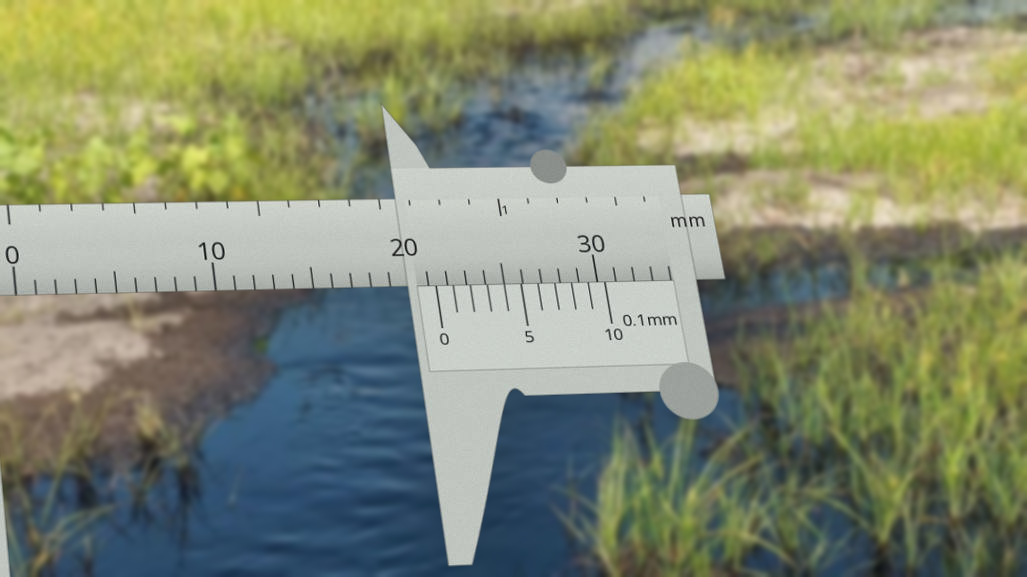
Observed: 21.4 mm
